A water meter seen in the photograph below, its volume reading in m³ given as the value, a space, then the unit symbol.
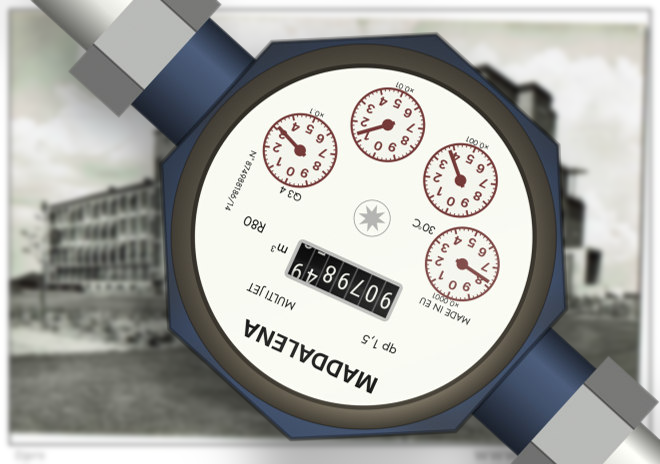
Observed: 9079849.3137 m³
